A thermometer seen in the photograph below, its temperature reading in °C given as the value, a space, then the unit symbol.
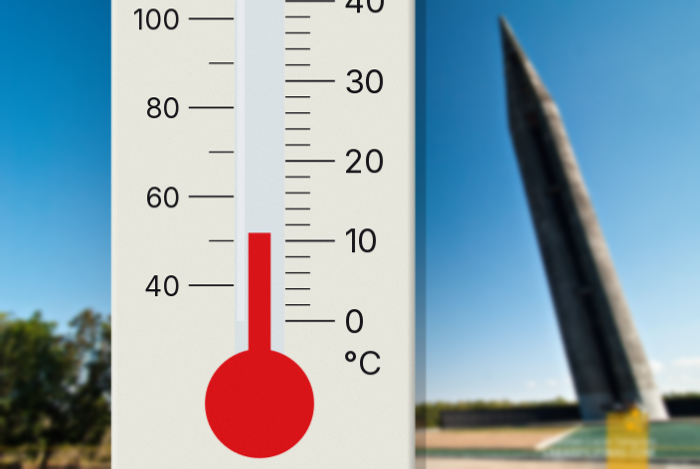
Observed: 11 °C
